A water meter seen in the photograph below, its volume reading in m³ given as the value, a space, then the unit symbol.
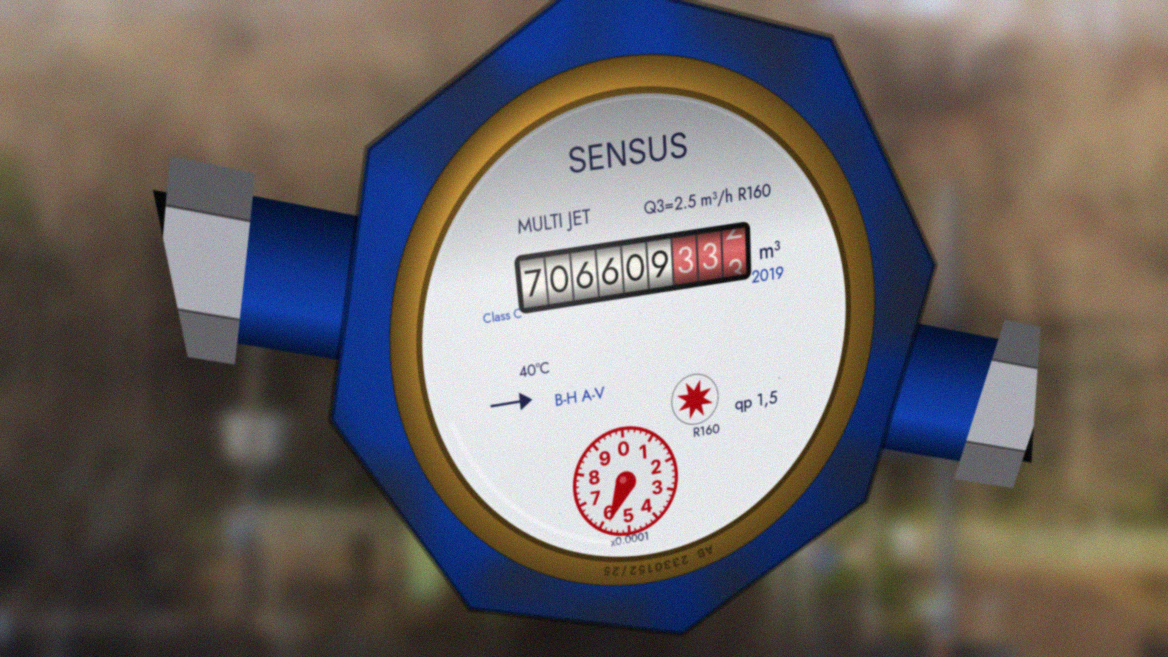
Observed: 706609.3325 m³
